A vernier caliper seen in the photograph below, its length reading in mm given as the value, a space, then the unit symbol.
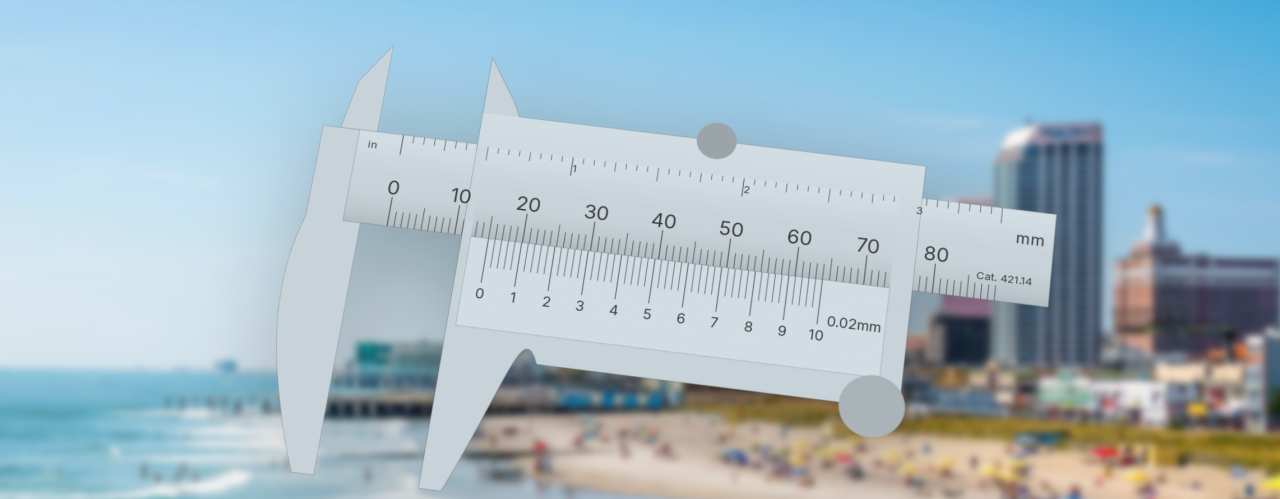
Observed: 15.0 mm
